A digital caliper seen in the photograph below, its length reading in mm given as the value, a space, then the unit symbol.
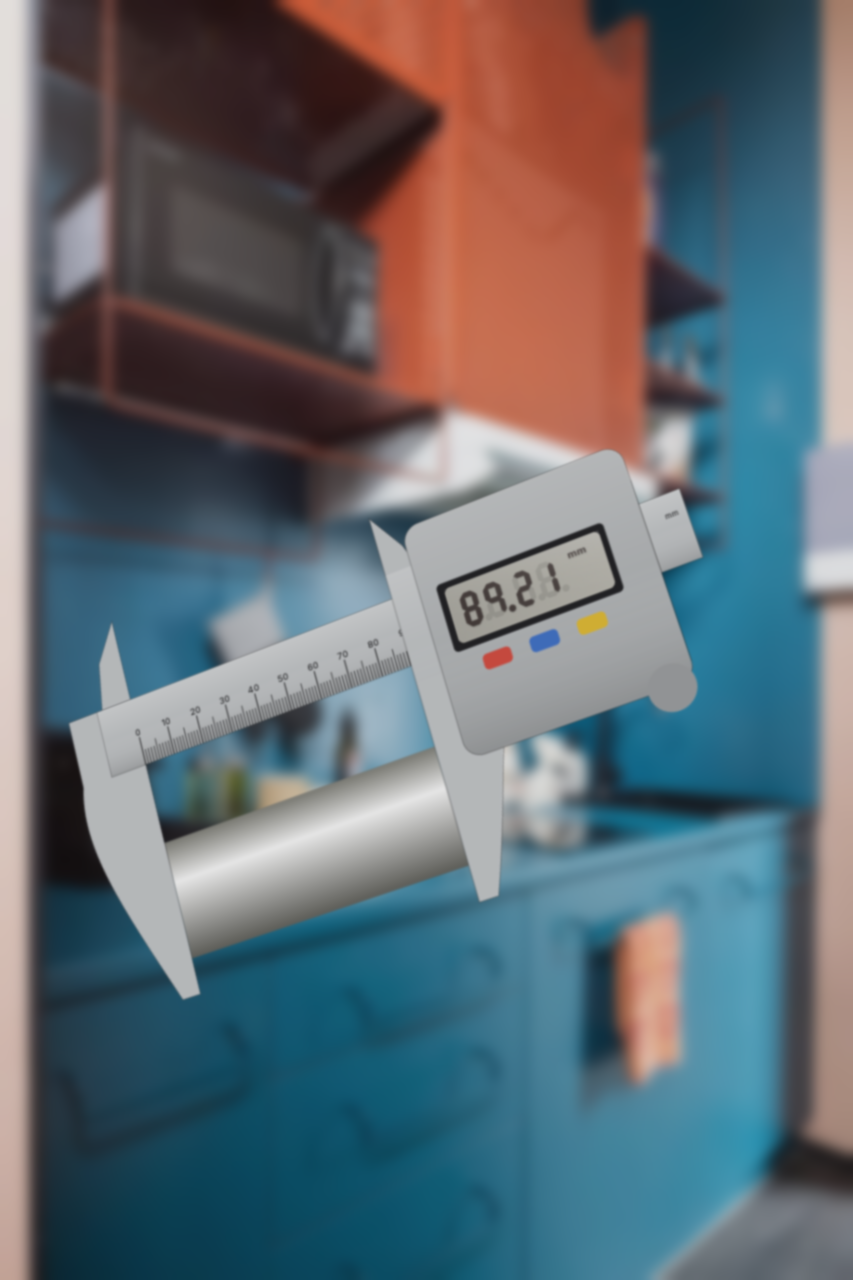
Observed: 89.21 mm
